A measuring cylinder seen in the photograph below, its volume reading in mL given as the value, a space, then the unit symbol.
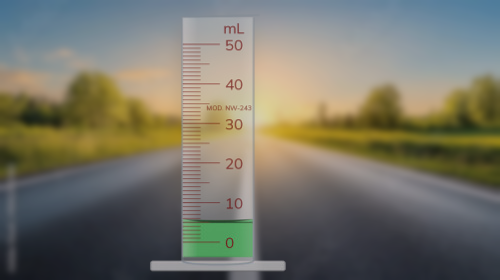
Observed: 5 mL
